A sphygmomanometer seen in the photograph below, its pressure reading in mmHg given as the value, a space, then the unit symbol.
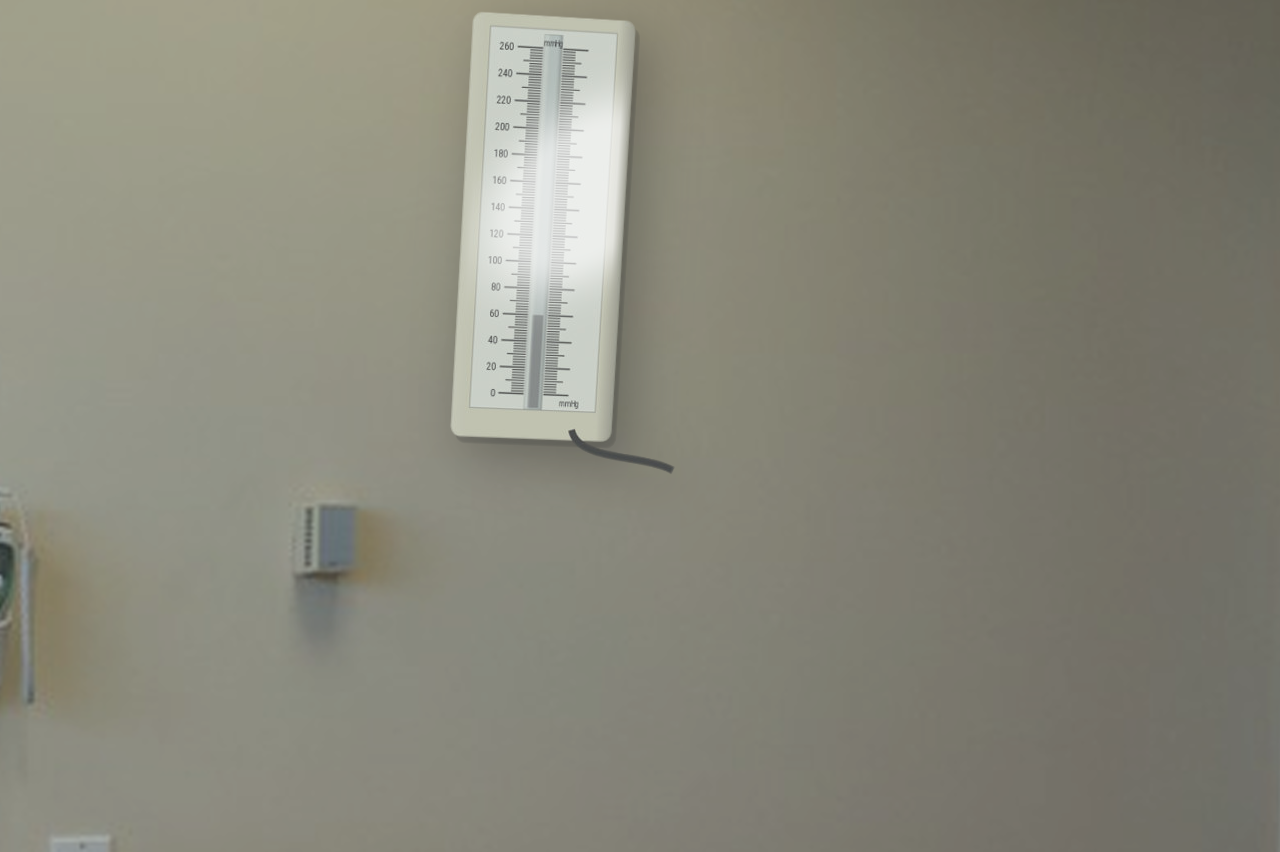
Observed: 60 mmHg
